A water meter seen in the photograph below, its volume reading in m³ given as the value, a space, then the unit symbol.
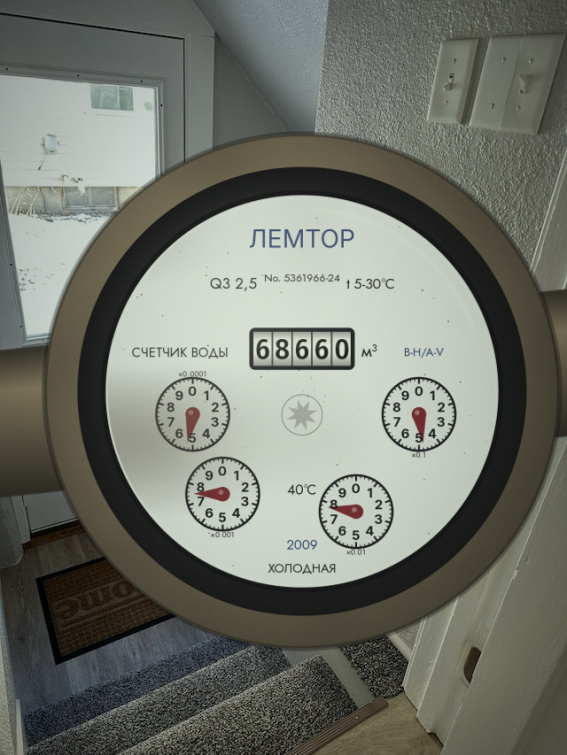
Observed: 68660.4775 m³
